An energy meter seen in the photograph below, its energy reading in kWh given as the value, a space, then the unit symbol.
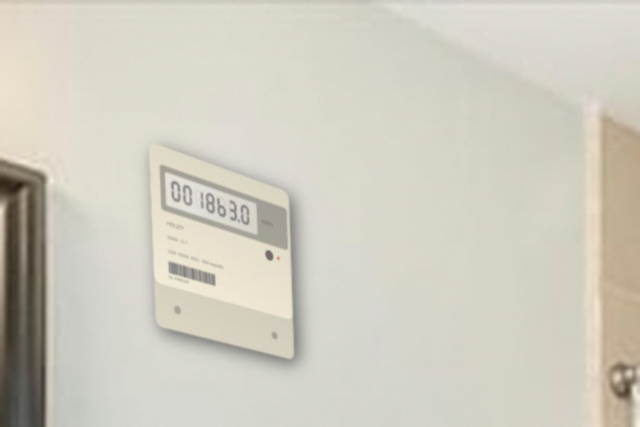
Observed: 1863.0 kWh
